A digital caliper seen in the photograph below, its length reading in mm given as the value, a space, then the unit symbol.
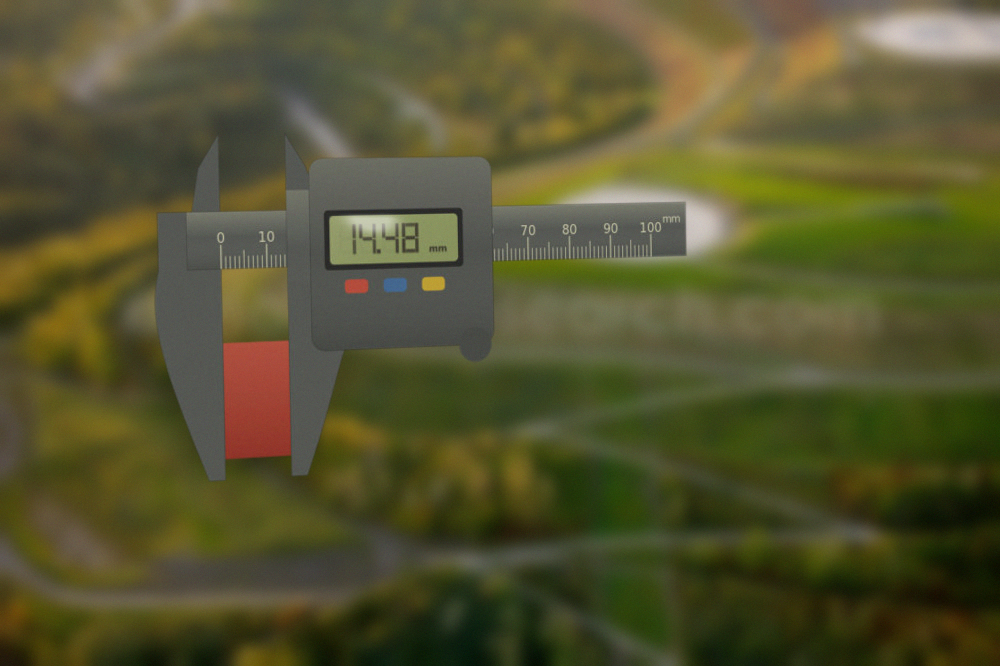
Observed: 14.48 mm
